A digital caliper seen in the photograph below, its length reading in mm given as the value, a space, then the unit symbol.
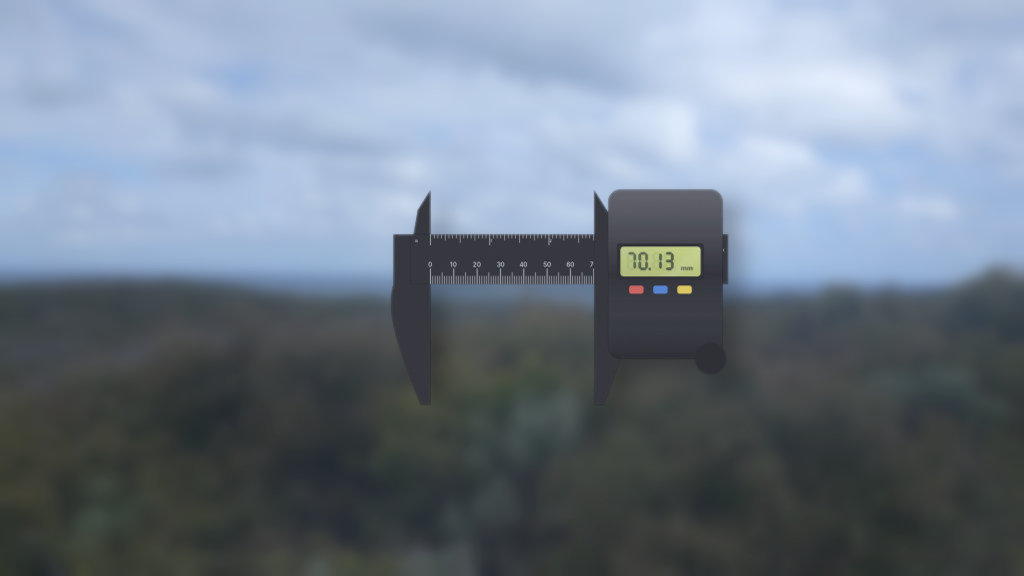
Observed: 70.13 mm
